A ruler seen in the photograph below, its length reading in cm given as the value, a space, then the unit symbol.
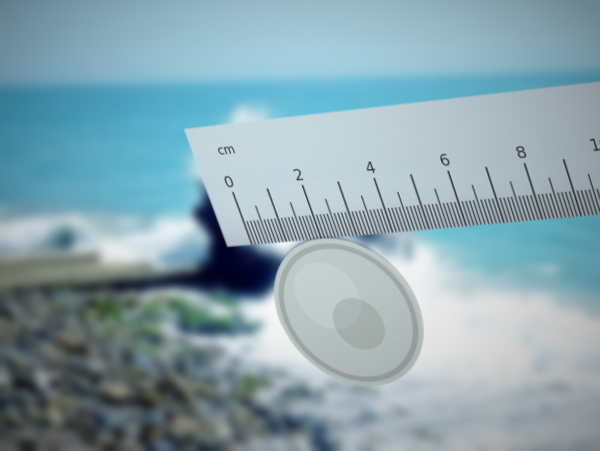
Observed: 4 cm
